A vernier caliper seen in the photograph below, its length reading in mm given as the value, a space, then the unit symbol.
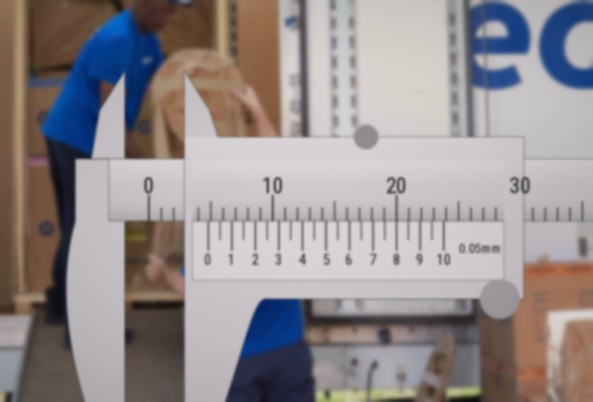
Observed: 4.8 mm
